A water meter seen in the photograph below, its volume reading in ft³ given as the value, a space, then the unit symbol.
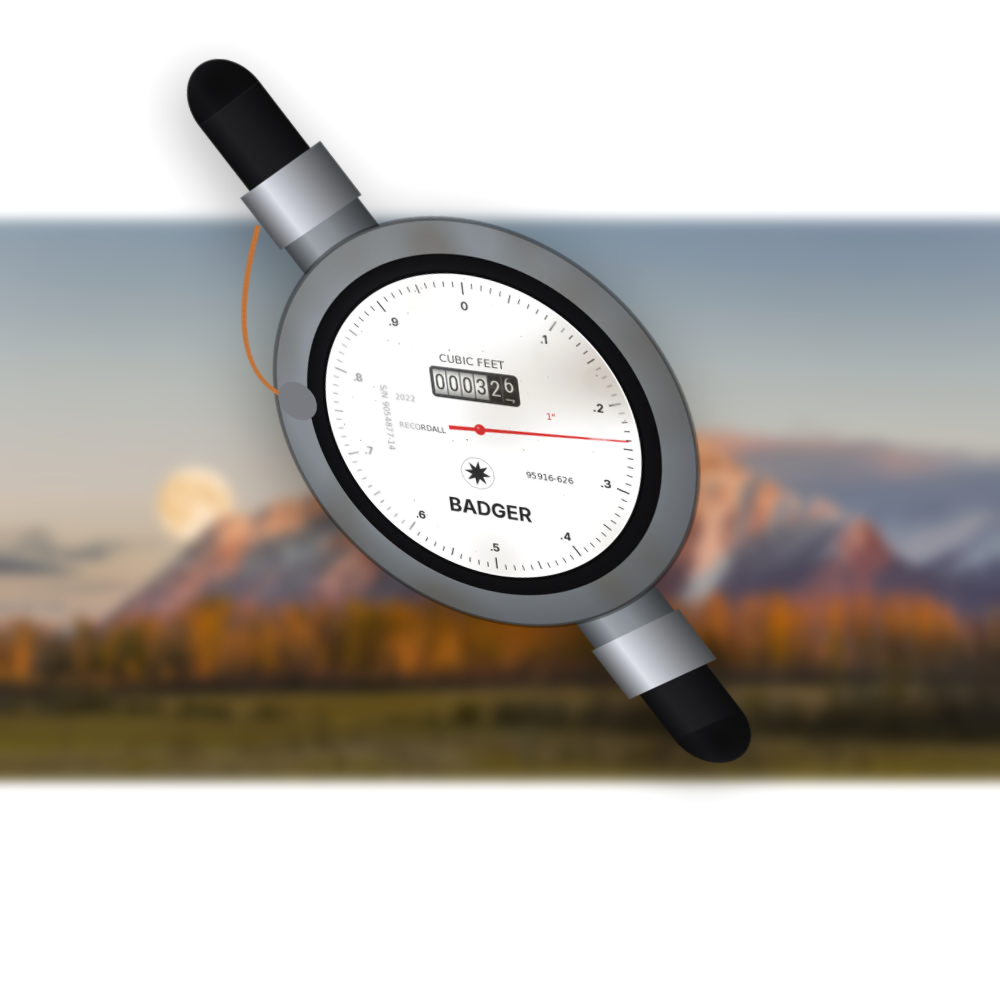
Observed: 326.24 ft³
